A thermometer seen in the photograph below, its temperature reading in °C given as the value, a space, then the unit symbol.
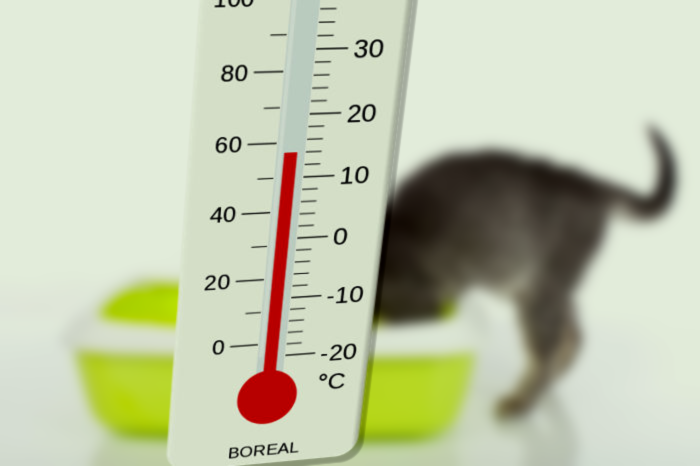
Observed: 14 °C
